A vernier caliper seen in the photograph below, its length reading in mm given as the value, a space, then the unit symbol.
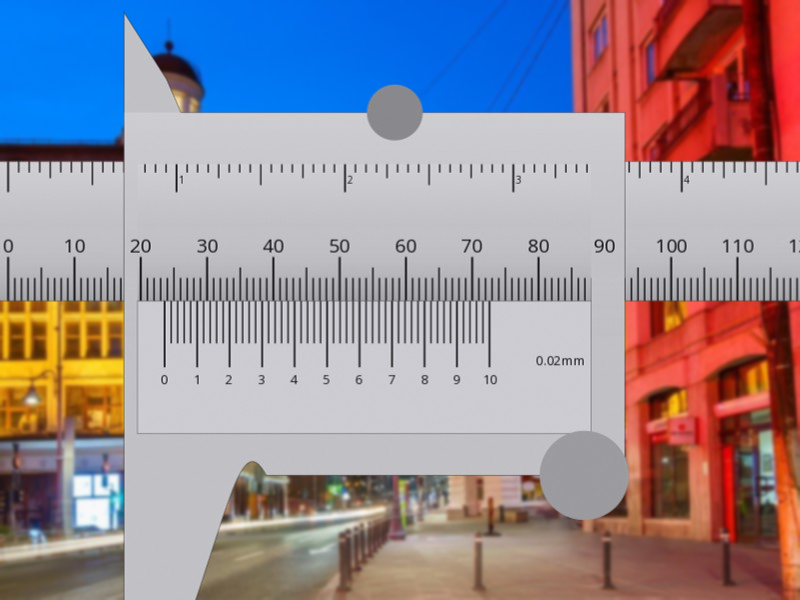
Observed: 23.6 mm
